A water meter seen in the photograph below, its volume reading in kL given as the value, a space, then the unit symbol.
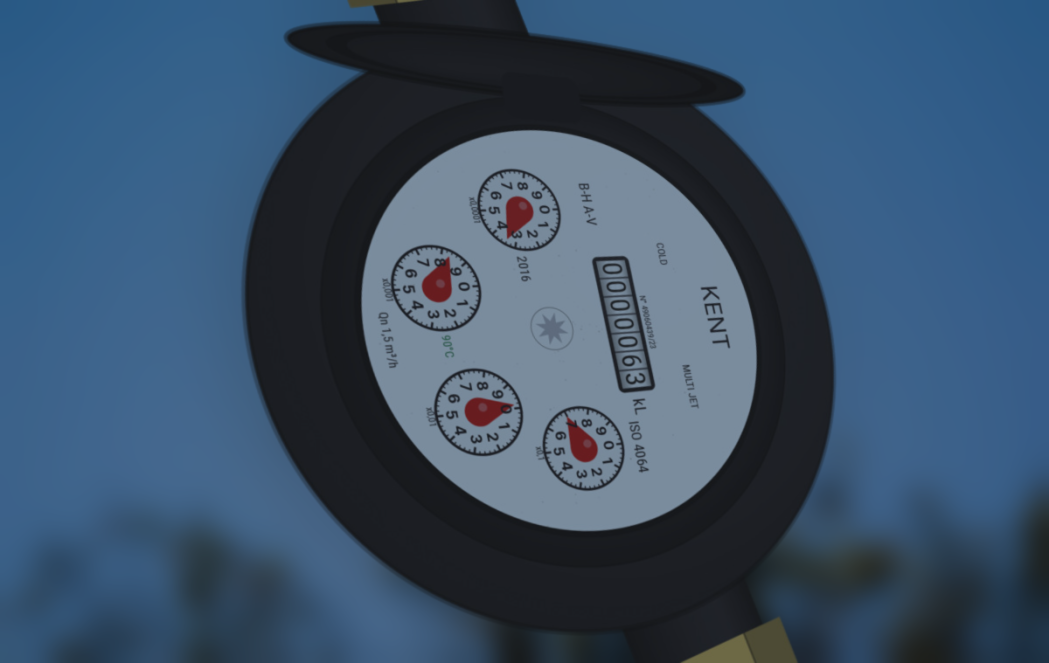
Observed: 63.6983 kL
